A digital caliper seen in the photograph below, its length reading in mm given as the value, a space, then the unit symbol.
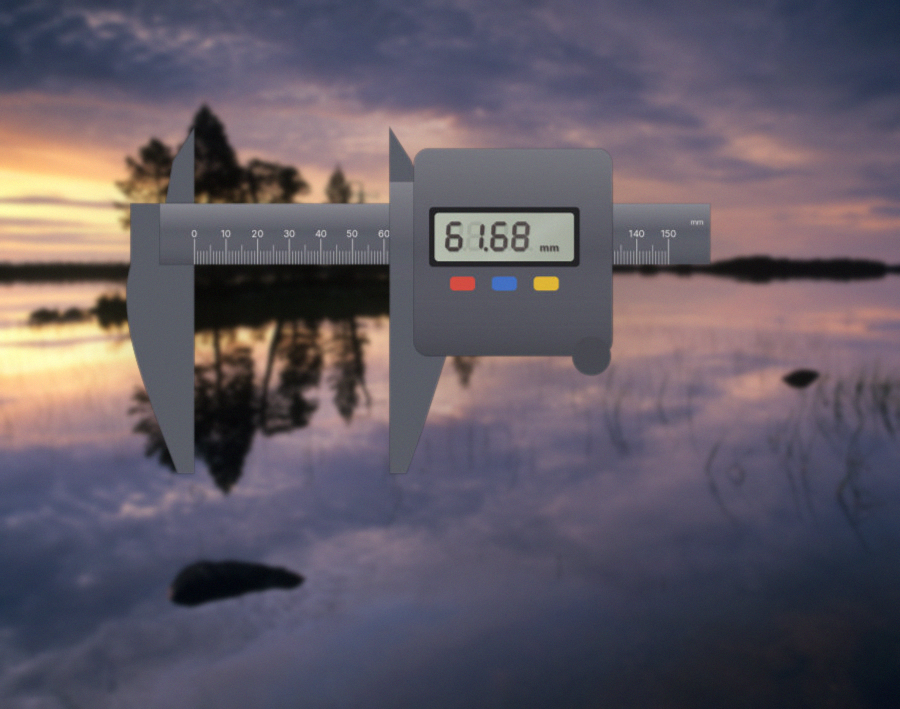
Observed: 61.68 mm
